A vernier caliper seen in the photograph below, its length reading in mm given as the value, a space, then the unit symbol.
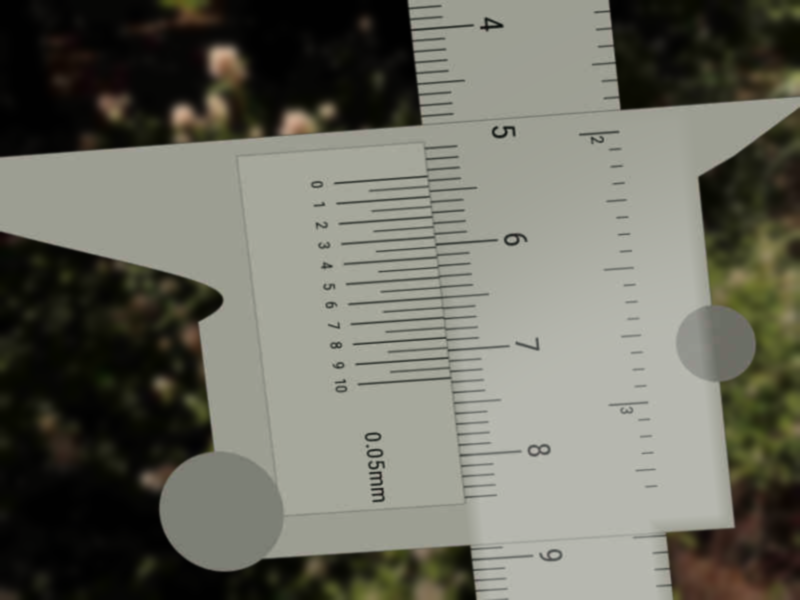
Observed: 53.6 mm
